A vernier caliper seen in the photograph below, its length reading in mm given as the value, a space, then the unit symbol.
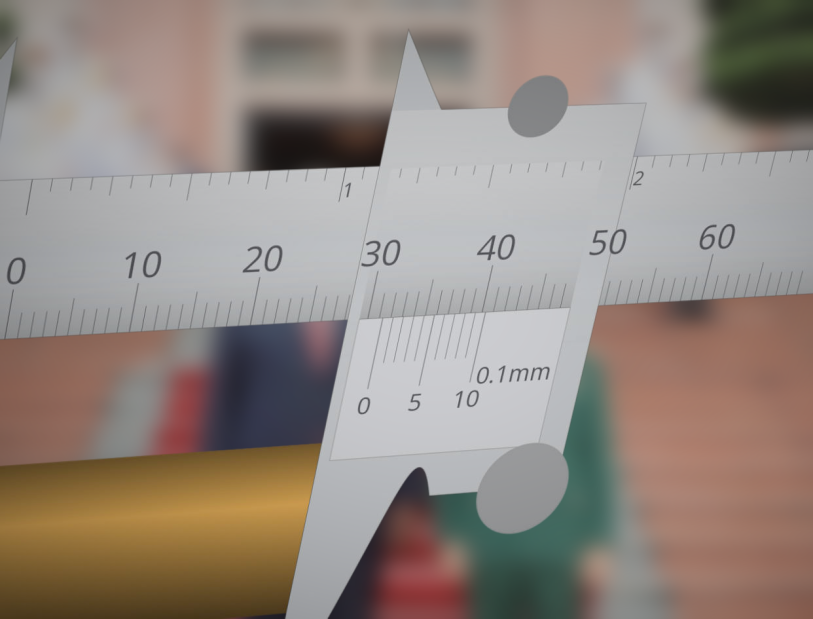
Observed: 31.3 mm
